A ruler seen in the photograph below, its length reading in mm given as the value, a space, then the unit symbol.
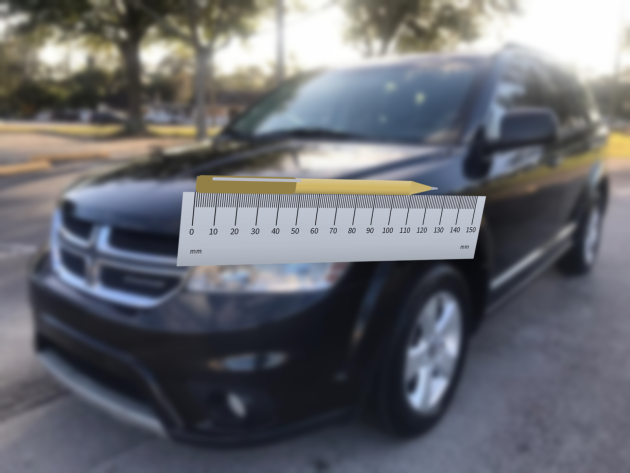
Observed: 125 mm
